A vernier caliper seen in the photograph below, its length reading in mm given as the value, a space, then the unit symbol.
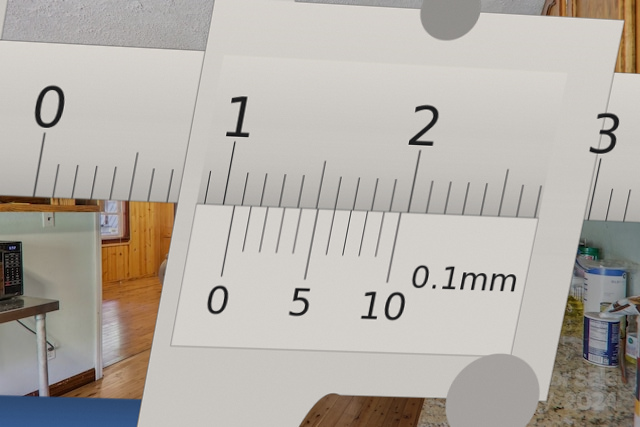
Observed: 10.6 mm
